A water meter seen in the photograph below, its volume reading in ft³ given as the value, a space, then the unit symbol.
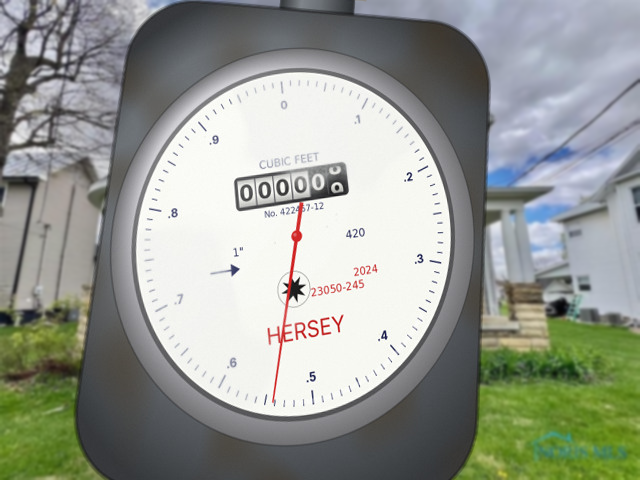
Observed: 8.54 ft³
